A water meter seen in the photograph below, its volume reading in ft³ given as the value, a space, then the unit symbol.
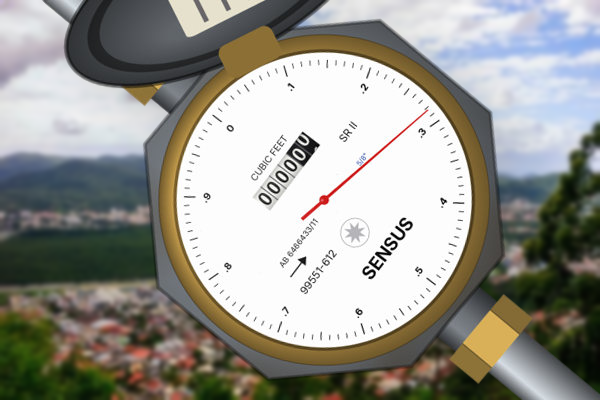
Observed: 0.28 ft³
